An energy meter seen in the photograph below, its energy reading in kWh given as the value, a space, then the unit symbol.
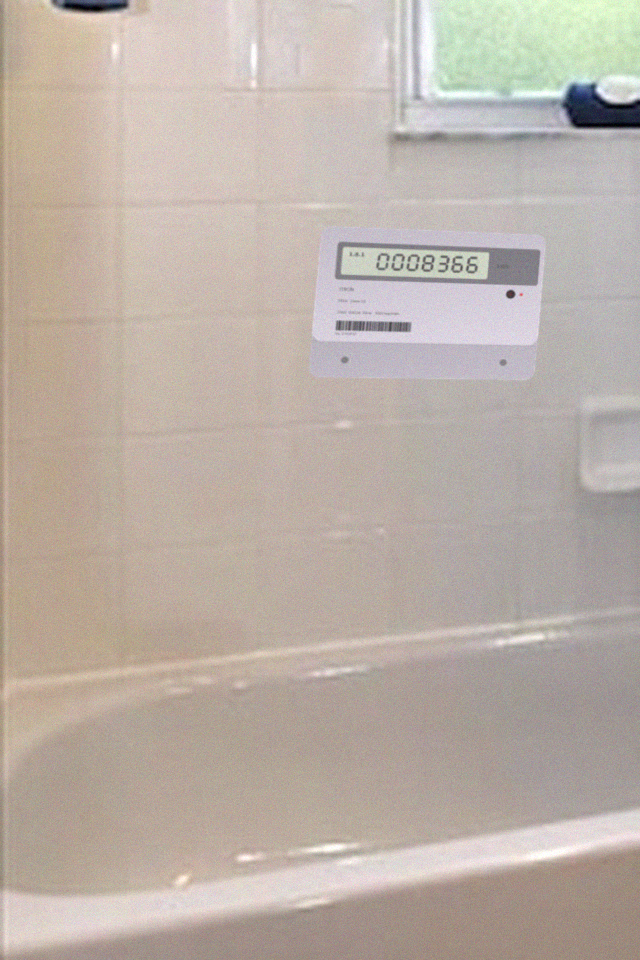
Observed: 8366 kWh
